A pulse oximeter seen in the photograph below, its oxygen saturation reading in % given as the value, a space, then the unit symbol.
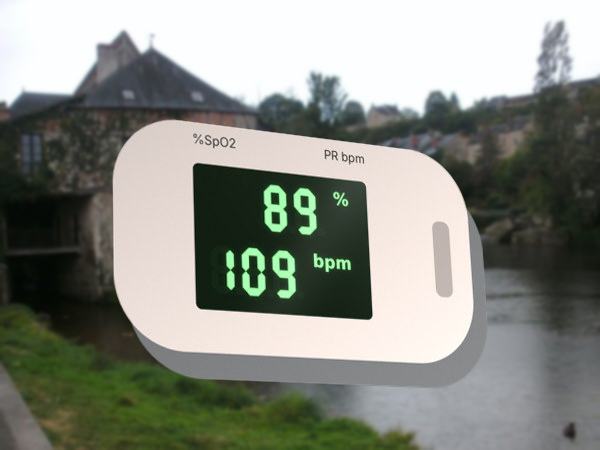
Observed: 89 %
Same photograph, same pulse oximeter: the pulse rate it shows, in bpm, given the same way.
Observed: 109 bpm
